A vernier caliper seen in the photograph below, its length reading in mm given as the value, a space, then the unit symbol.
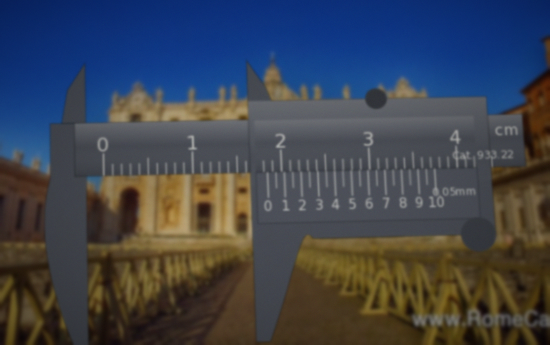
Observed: 18.4 mm
